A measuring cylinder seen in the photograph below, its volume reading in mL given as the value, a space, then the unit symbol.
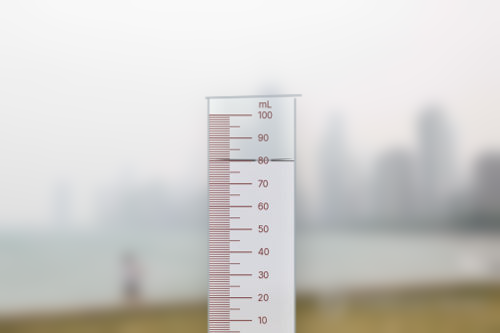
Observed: 80 mL
